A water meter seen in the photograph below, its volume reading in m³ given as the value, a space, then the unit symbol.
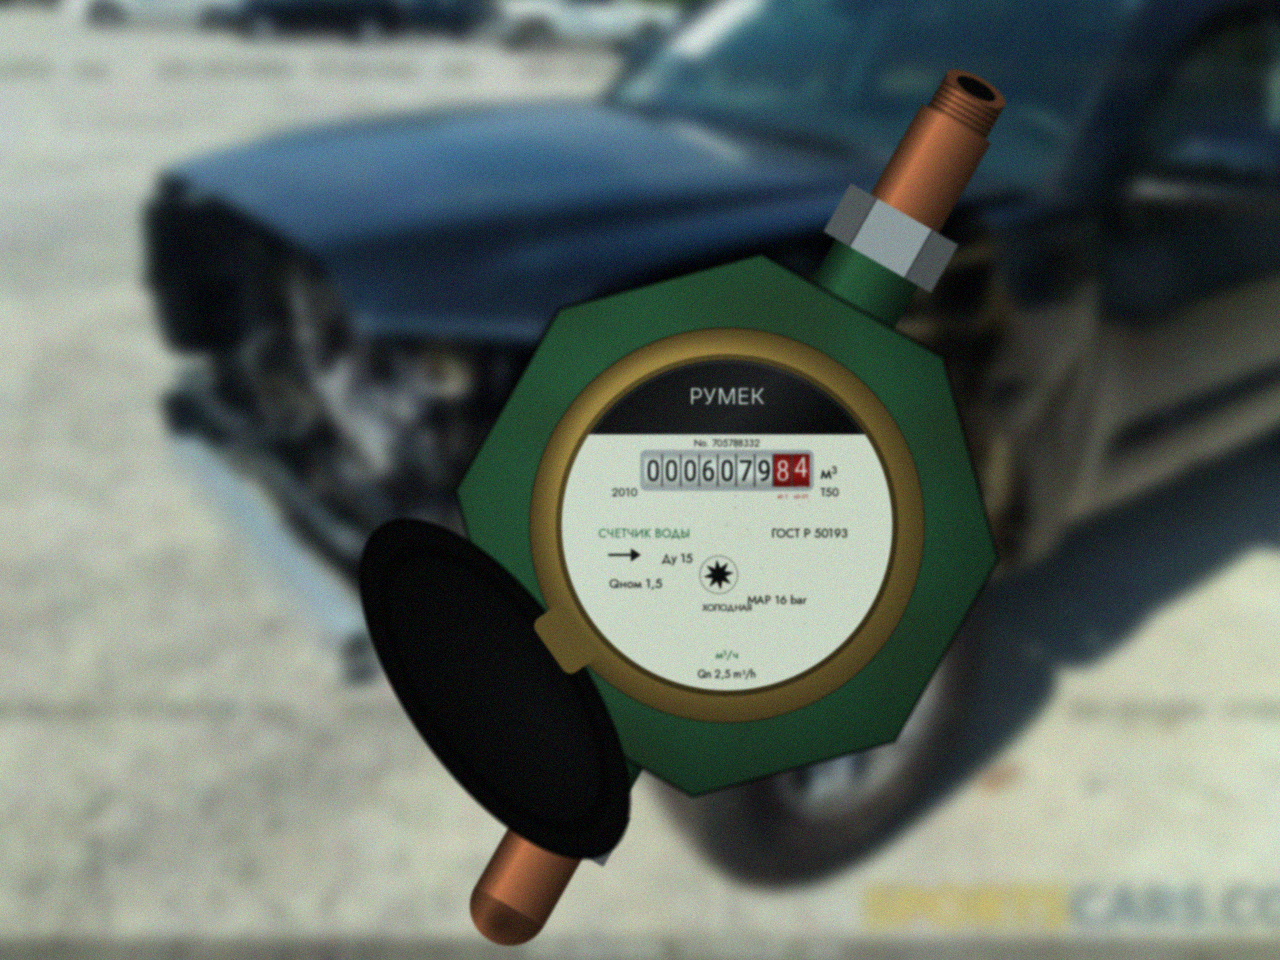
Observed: 6079.84 m³
